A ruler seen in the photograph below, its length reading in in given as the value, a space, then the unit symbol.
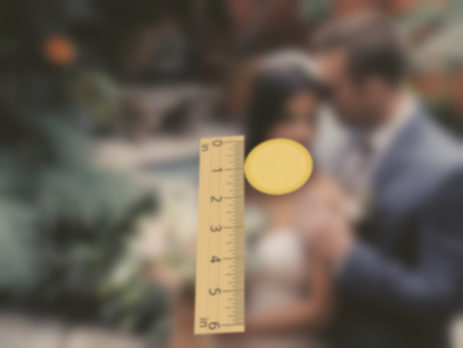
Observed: 2 in
